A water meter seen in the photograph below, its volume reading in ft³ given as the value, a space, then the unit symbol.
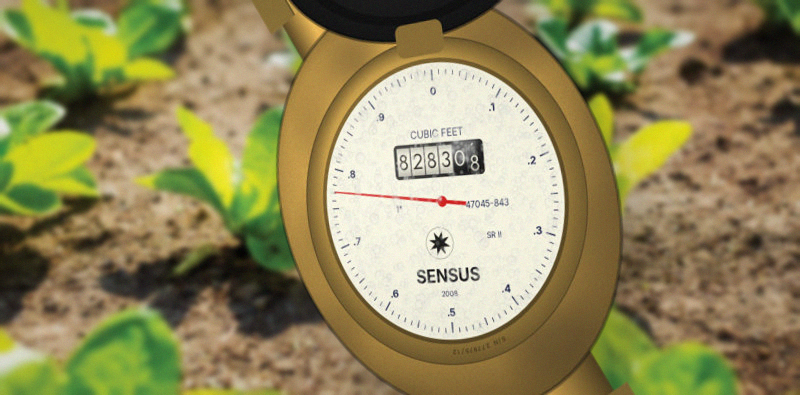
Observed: 828307.77 ft³
